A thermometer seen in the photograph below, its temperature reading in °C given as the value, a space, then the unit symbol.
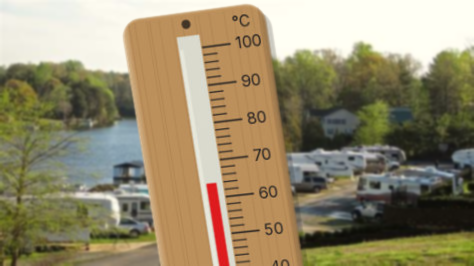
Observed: 64 °C
